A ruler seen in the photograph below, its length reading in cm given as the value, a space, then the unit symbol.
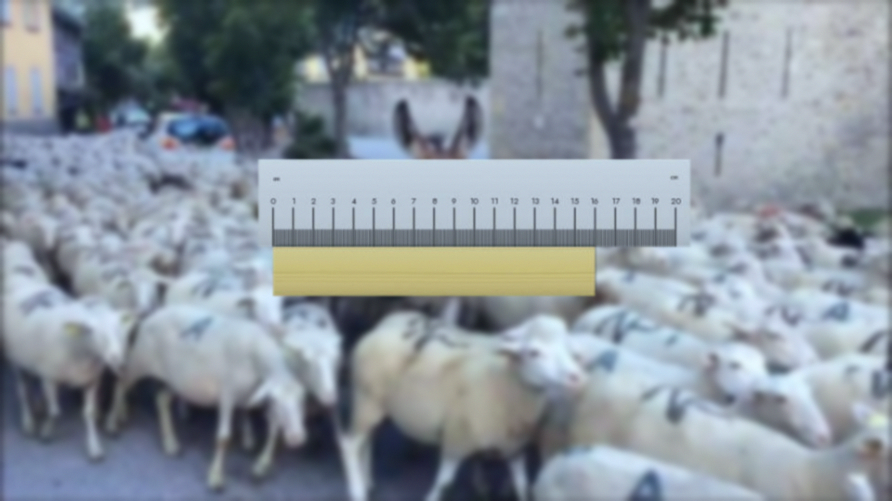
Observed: 16 cm
